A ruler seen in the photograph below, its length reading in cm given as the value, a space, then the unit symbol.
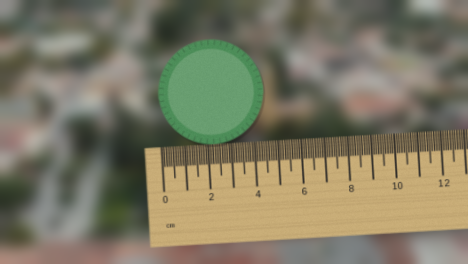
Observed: 4.5 cm
